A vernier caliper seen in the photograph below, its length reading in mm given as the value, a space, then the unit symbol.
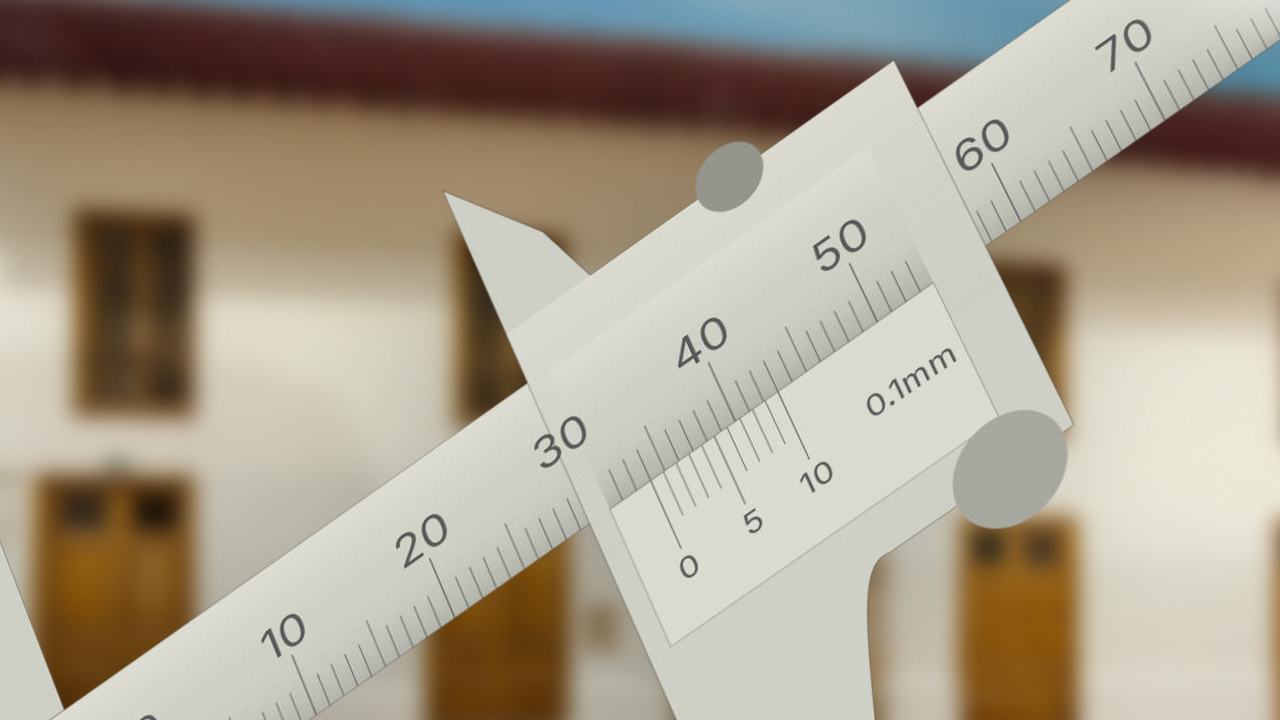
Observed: 34.0 mm
